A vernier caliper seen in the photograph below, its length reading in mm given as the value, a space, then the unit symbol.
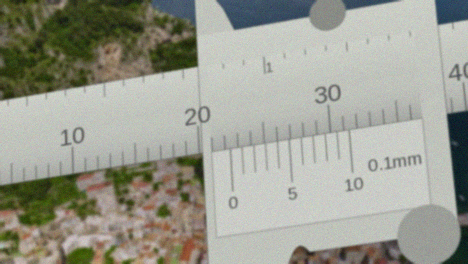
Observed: 22.4 mm
